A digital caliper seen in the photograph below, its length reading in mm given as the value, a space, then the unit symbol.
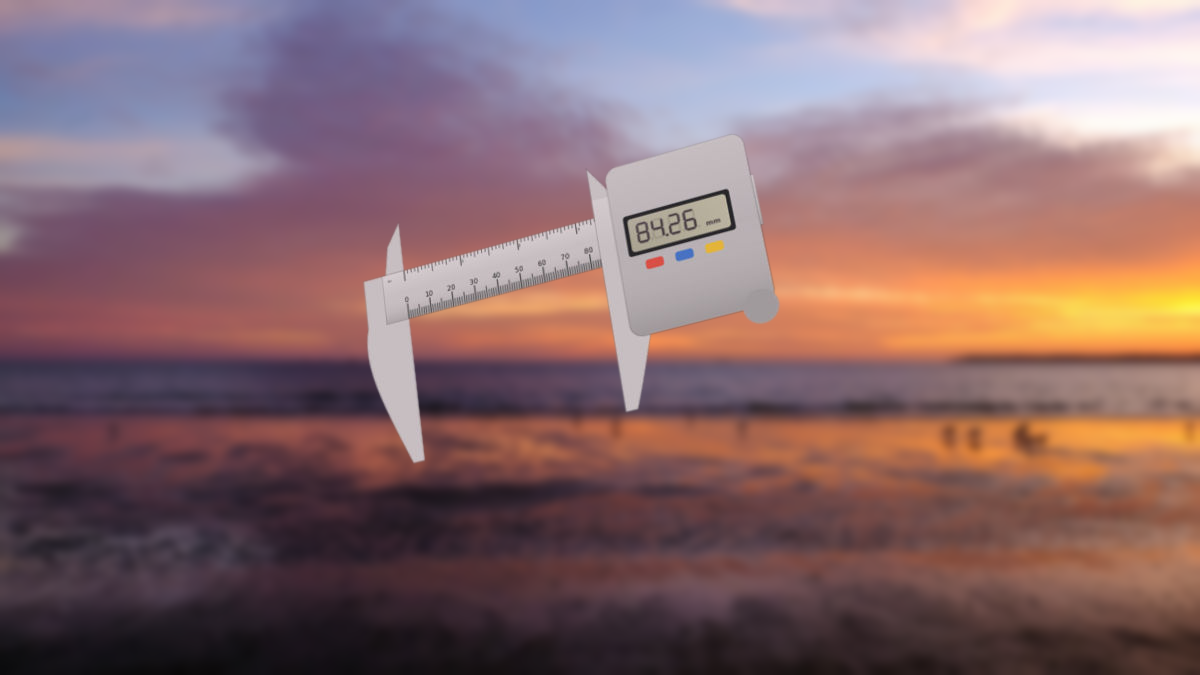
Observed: 84.26 mm
